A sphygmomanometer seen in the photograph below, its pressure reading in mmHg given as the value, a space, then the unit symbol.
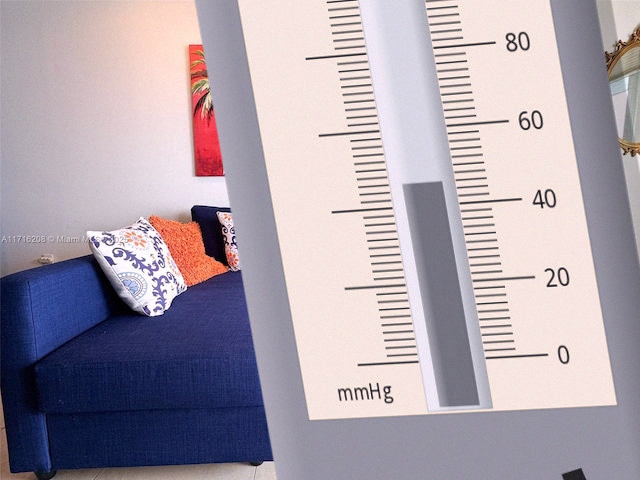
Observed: 46 mmHg
